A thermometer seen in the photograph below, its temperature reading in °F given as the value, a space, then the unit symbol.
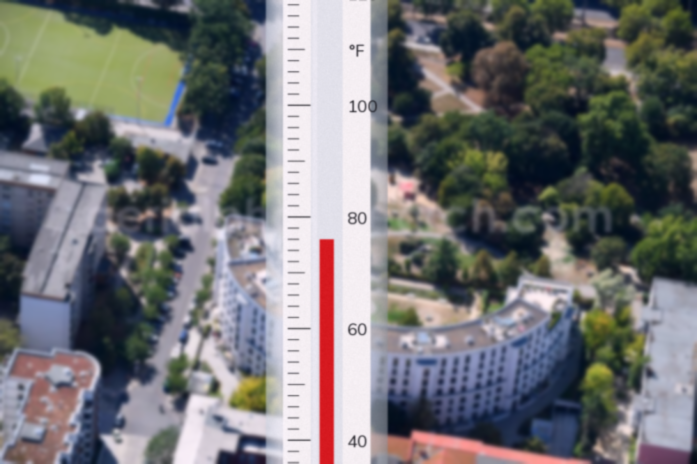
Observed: 76 °F
